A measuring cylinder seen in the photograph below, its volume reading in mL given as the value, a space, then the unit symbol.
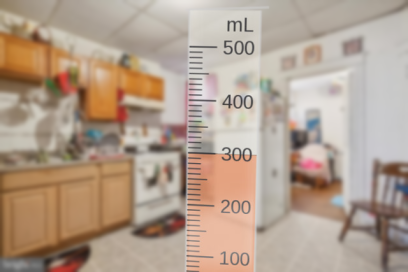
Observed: 300 mL
